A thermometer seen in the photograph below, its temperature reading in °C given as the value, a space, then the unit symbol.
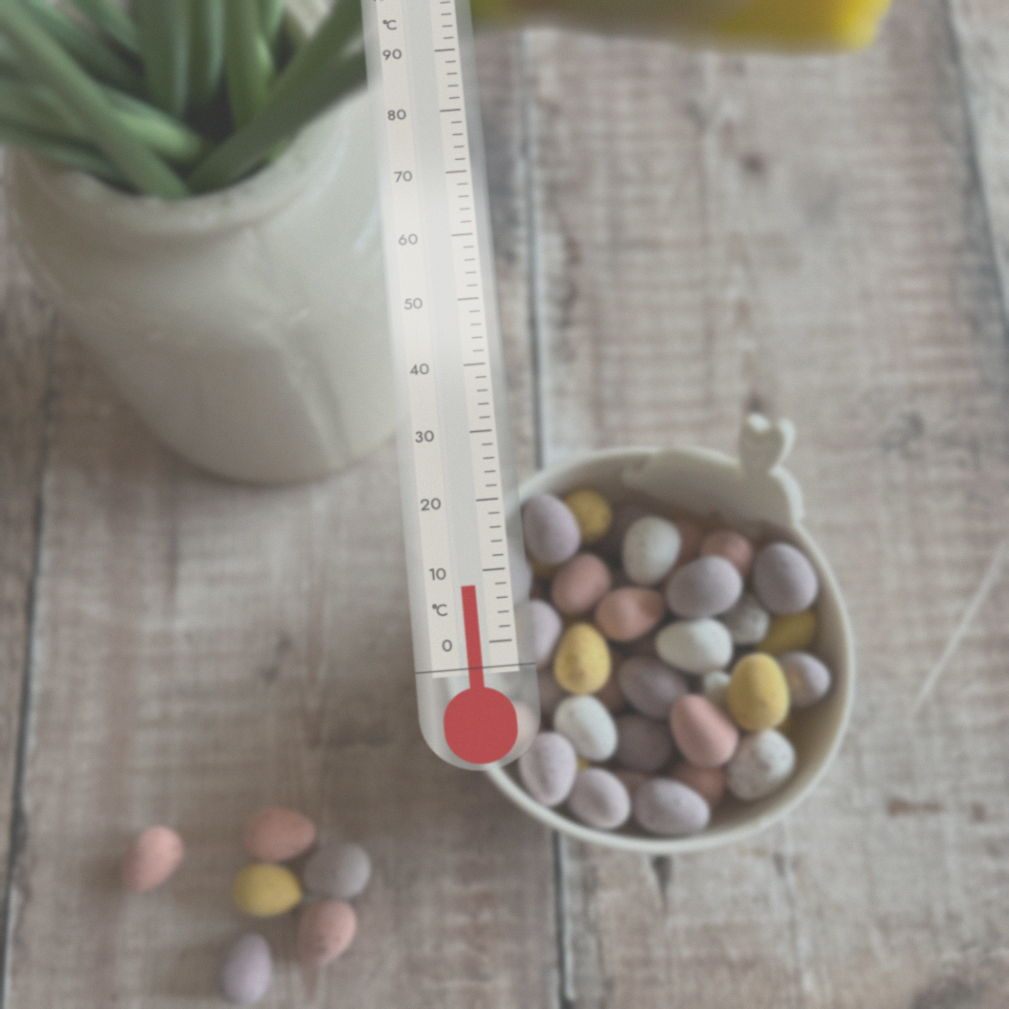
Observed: 8 °C
